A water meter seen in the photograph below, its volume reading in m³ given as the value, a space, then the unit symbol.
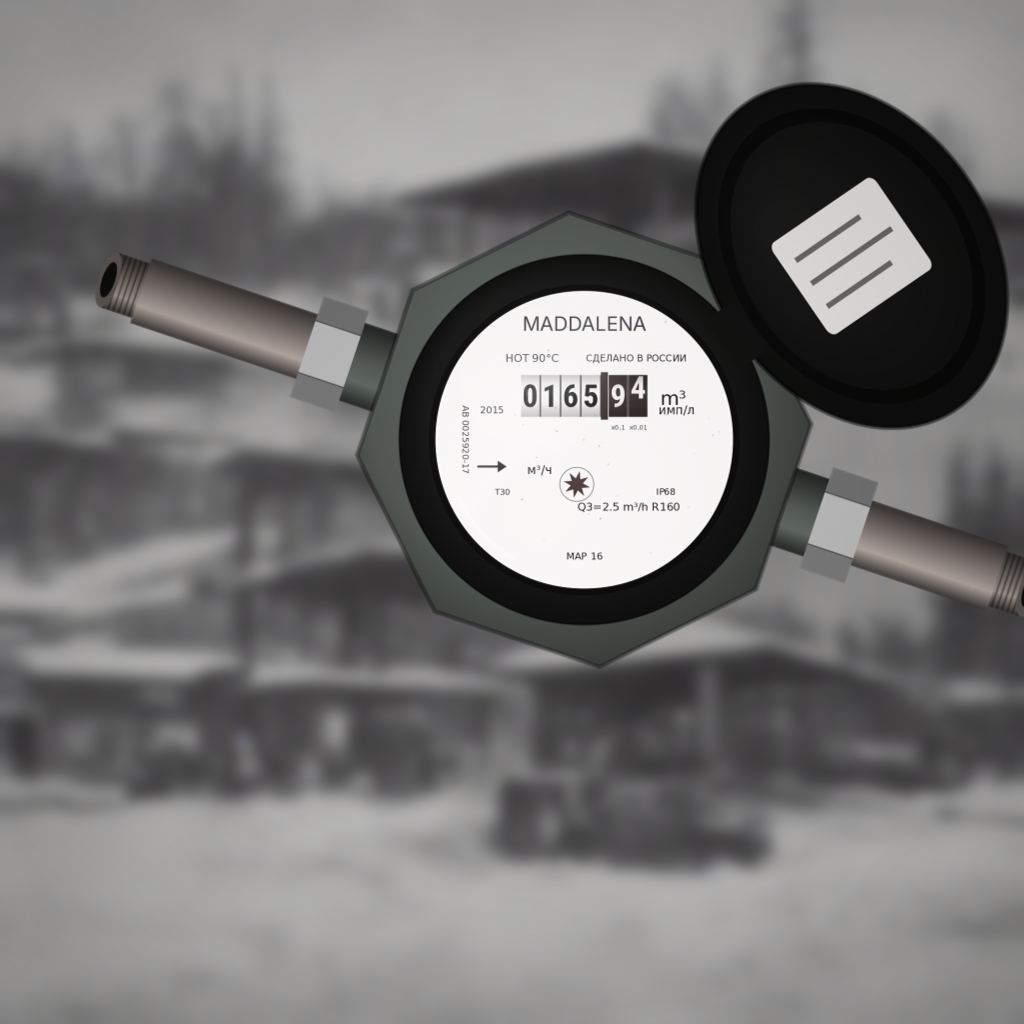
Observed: 165.94 m³
